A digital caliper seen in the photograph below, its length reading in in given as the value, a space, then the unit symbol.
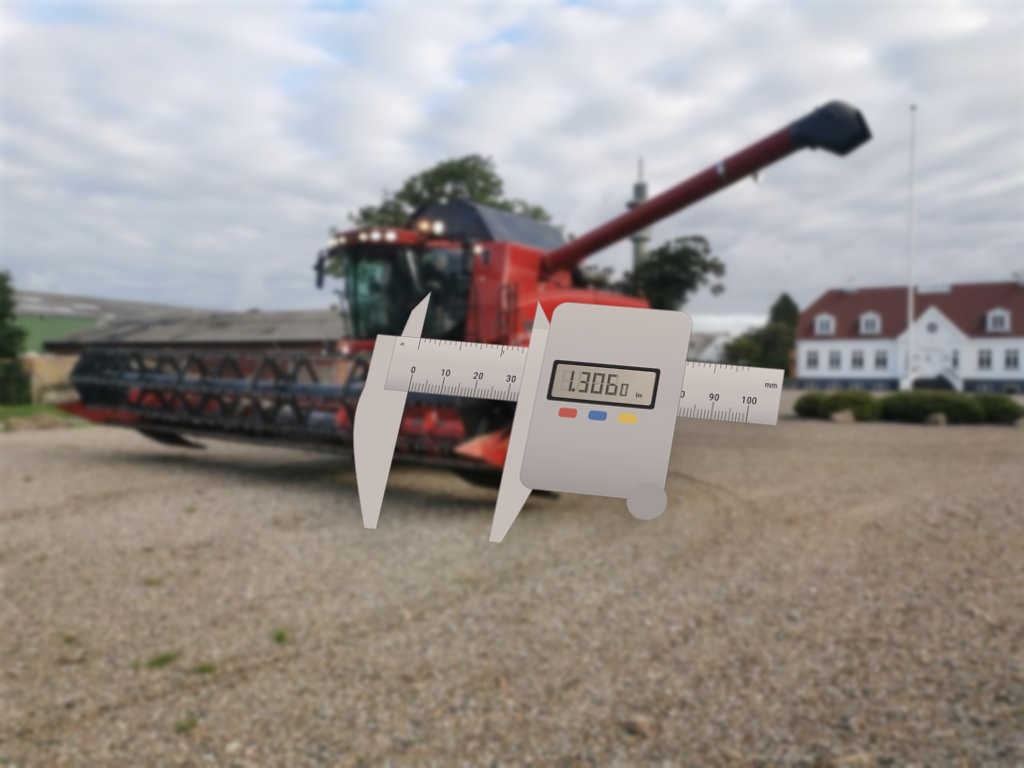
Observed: 1.3060 in
